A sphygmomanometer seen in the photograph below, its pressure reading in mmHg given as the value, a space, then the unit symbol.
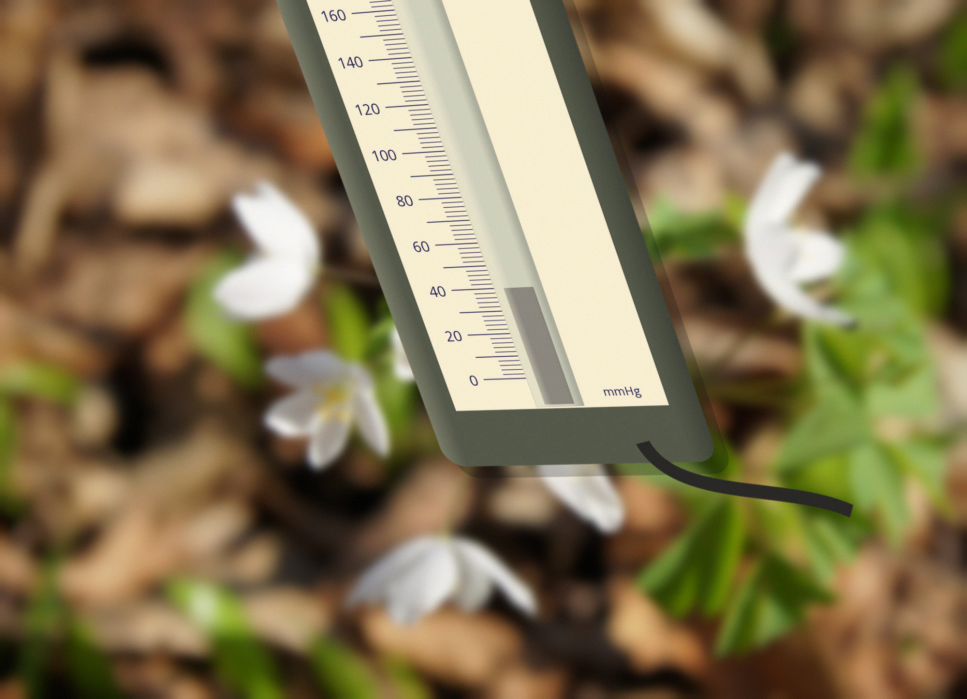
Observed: 40 mmHg
